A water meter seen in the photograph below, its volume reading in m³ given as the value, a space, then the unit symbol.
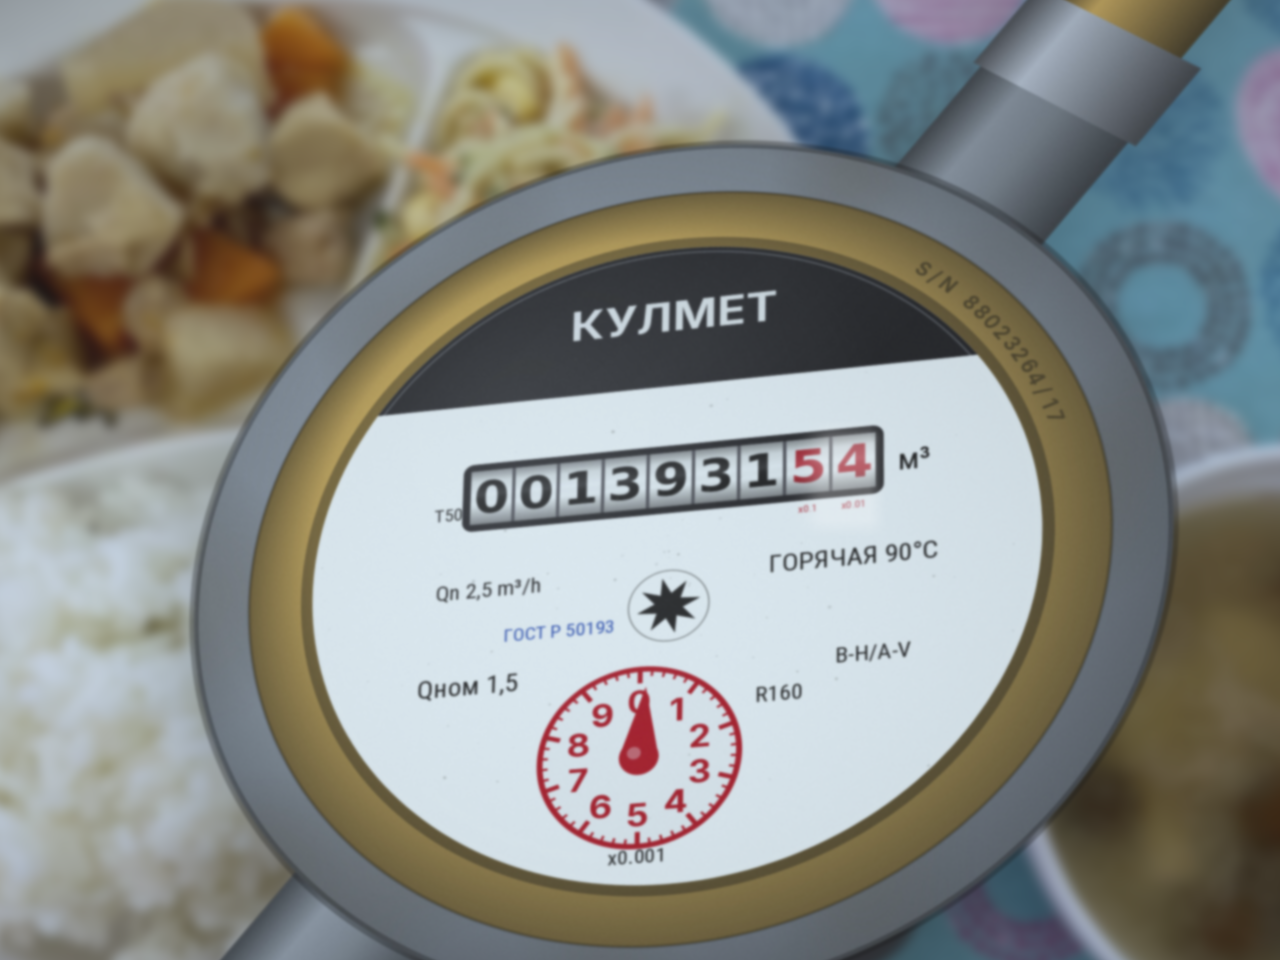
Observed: 13931.540 m³
